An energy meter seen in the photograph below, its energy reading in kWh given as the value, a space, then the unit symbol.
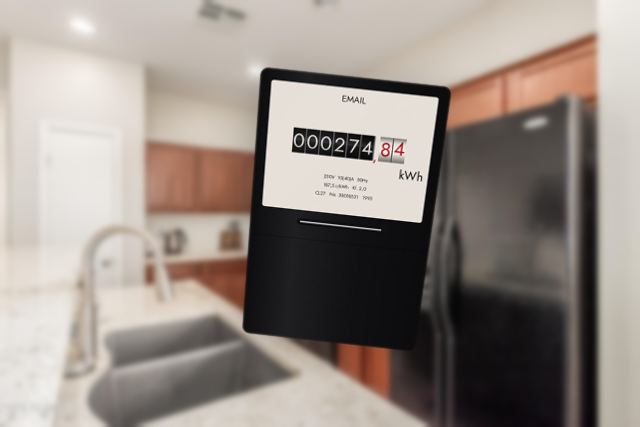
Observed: 274.84 kWh
